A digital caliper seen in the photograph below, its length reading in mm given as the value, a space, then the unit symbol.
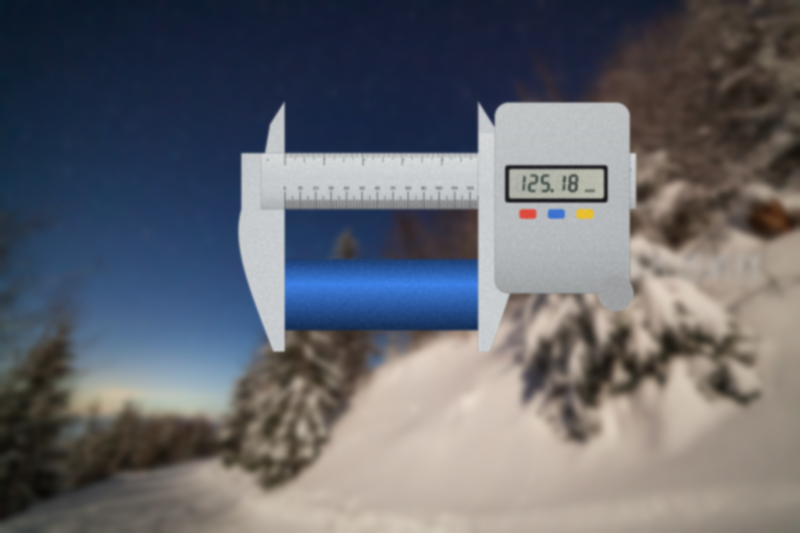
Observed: 125.18 mm
